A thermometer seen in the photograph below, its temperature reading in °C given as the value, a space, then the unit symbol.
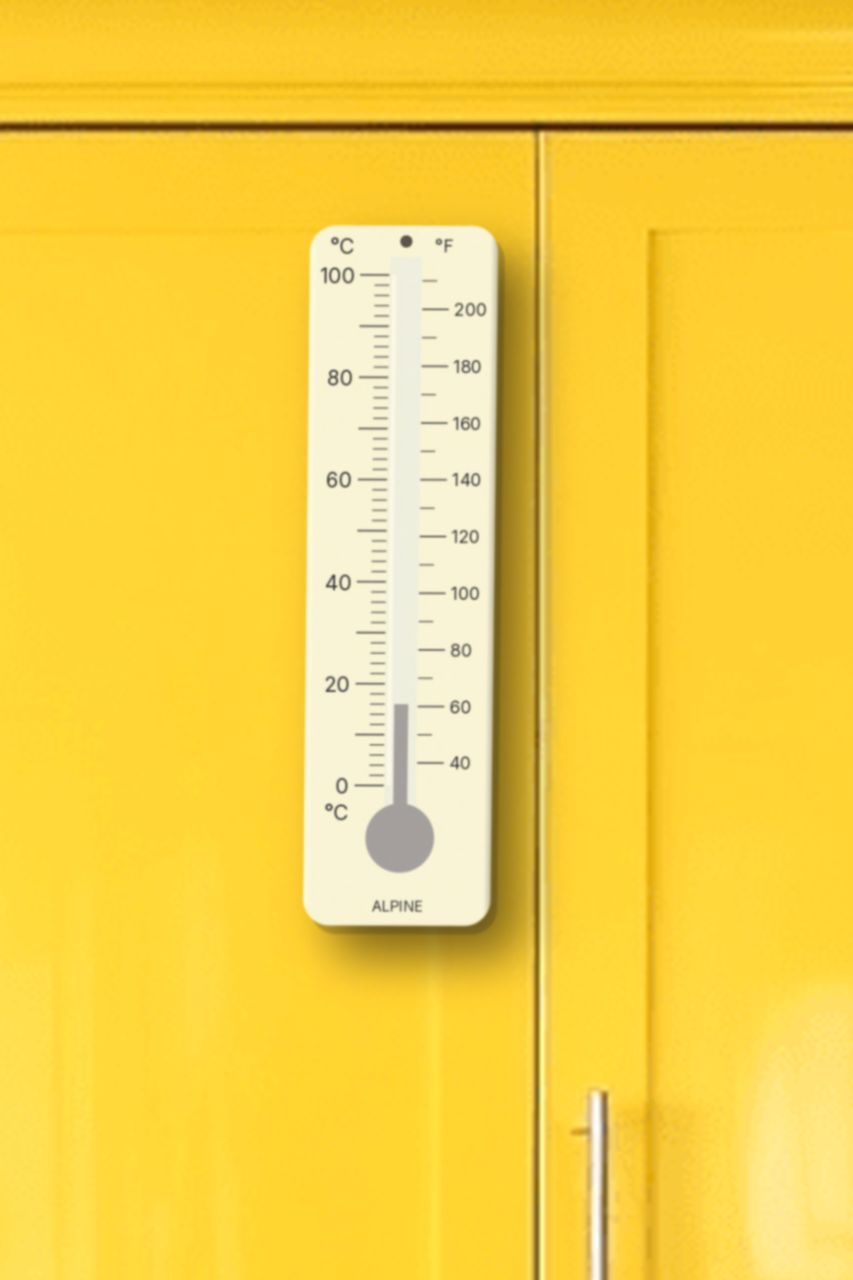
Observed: 16 °C
